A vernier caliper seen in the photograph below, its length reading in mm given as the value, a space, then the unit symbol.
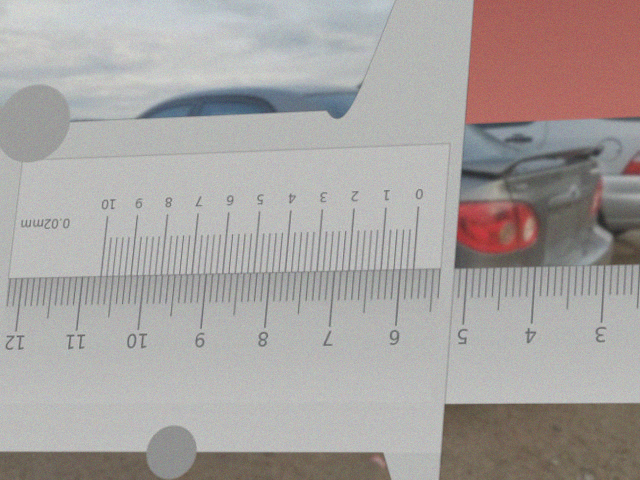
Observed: 58.0 mm
